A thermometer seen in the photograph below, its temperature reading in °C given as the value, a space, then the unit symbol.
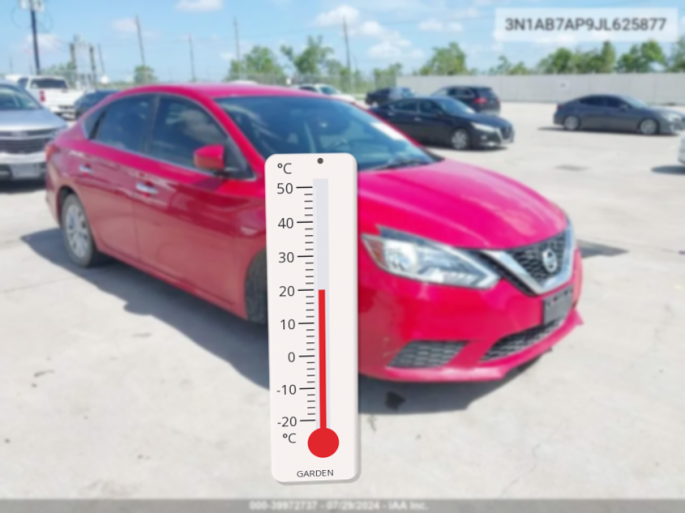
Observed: 20 °C
